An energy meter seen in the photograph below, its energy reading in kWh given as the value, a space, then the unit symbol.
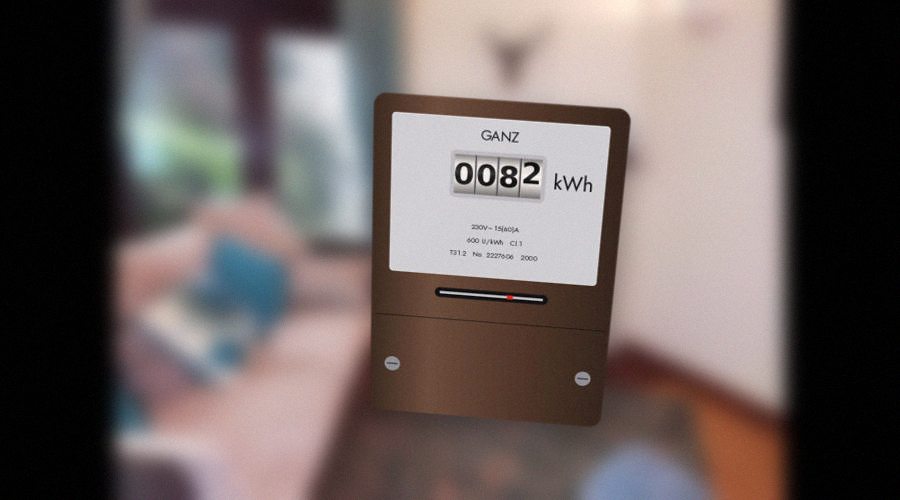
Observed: 82 kWh
